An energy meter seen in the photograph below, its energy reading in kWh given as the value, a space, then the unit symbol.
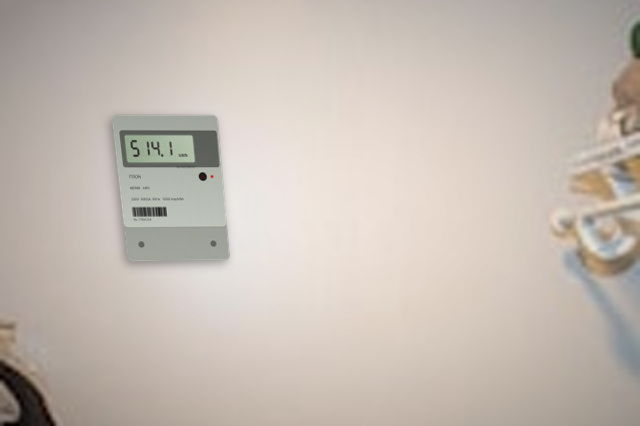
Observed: 514.1 kWh
